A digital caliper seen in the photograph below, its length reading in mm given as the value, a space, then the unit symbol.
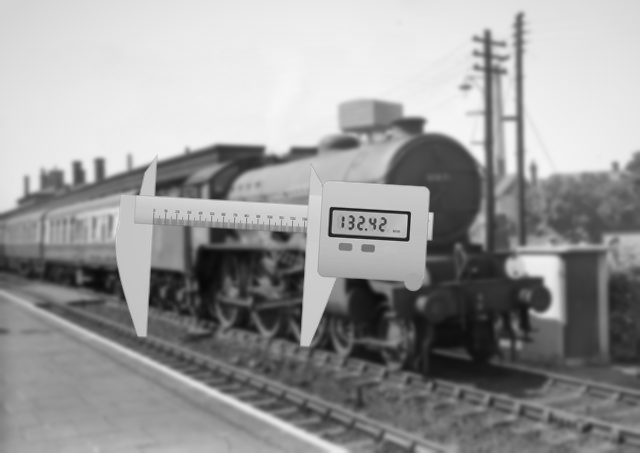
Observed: 132.42 mm
